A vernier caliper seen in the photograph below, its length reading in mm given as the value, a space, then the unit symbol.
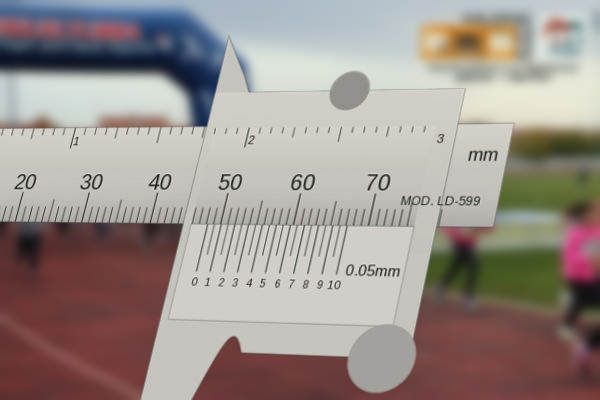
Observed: 48.2 mm
